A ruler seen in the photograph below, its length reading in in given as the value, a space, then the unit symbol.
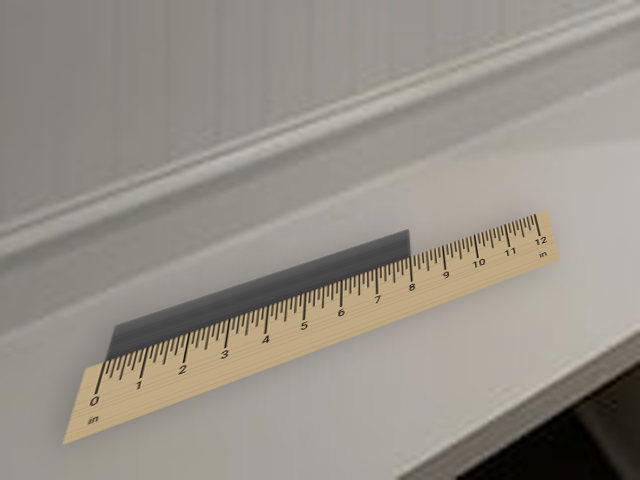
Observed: 8 in
